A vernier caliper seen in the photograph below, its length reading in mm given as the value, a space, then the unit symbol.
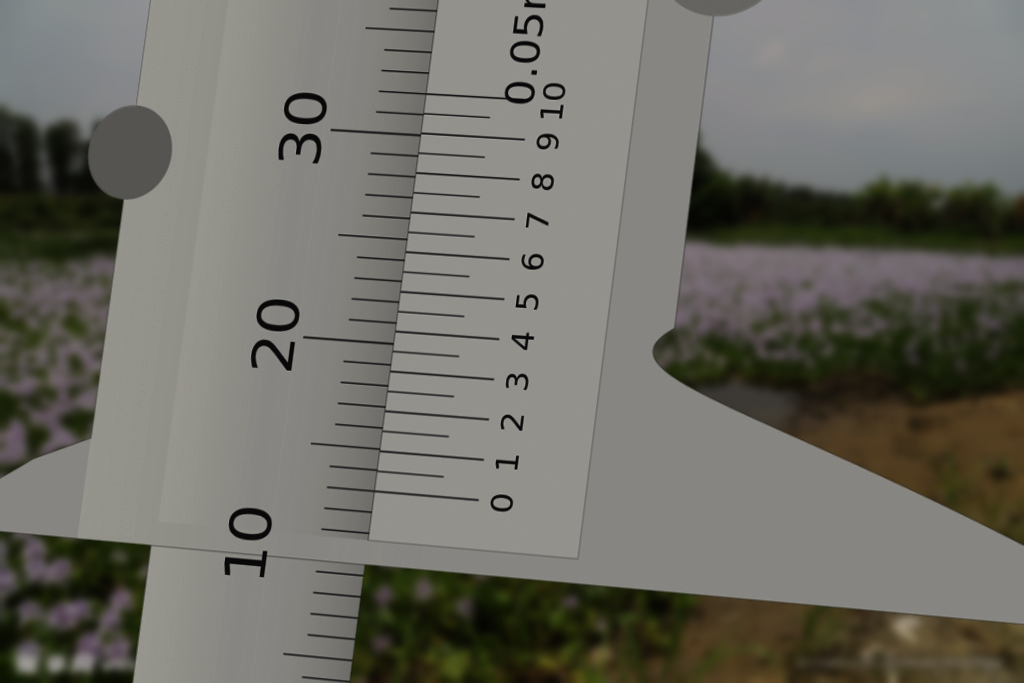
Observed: 13.0 mm
